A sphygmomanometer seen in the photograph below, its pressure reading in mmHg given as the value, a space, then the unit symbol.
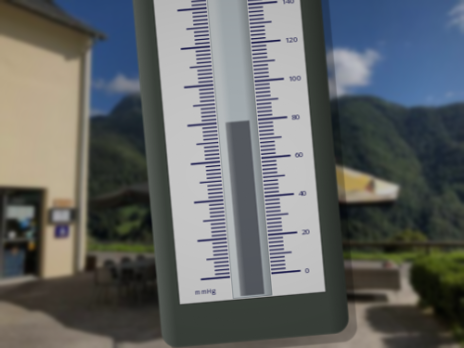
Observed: 80 mmHg
